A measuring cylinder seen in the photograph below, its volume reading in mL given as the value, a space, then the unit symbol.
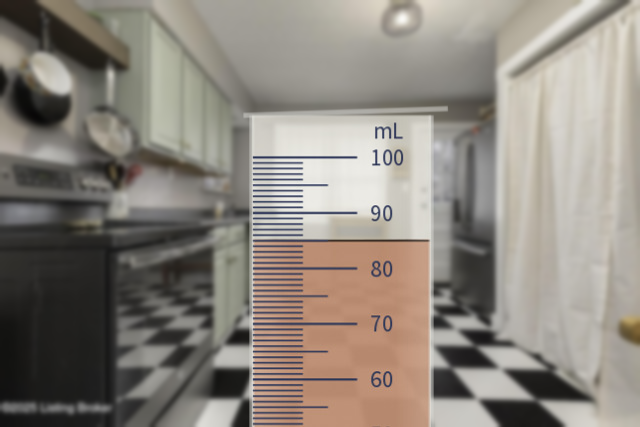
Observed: 85 mL
